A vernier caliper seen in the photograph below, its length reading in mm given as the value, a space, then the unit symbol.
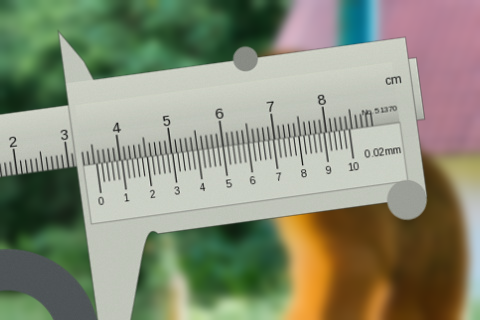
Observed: 35.5 mm
